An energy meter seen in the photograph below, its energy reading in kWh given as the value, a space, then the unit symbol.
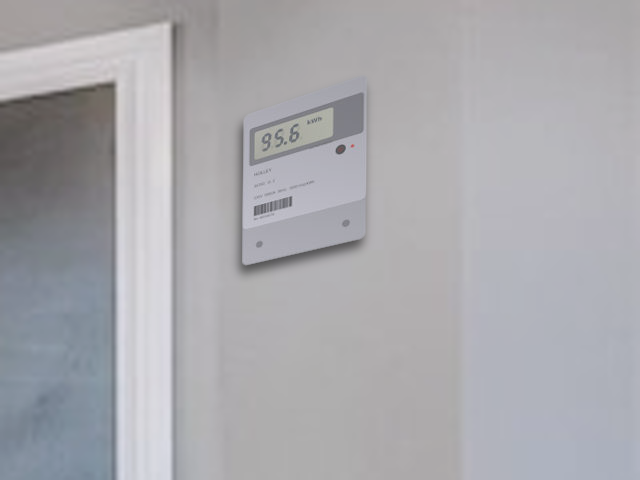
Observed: 95.6 kWh
